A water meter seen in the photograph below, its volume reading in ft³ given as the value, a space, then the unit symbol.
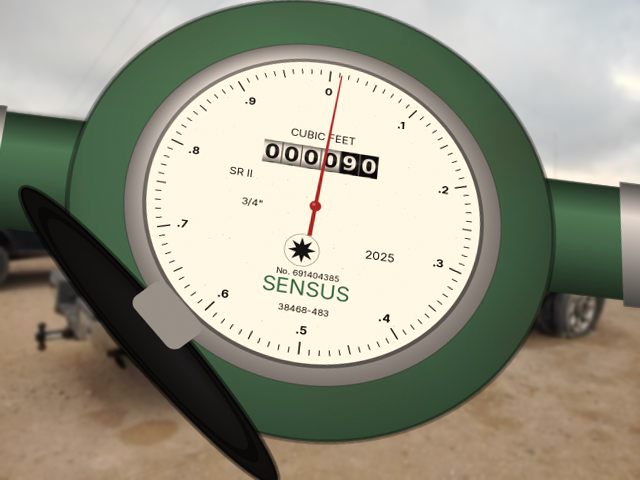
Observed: 90.01 ft³
